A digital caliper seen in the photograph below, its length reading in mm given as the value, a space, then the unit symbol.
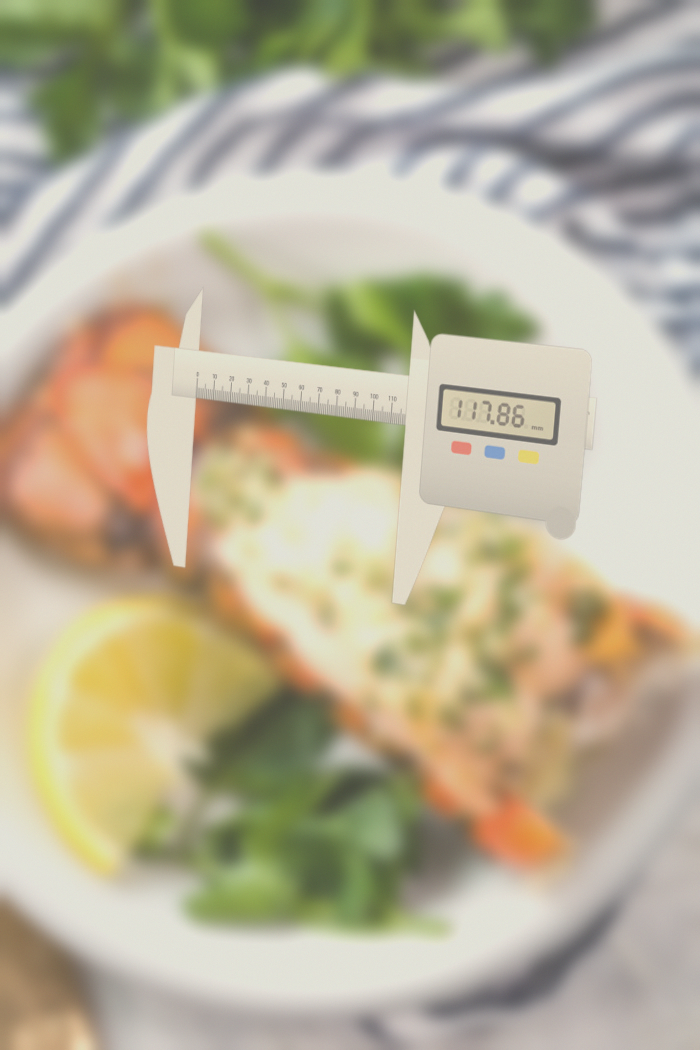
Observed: 117.86 mm
